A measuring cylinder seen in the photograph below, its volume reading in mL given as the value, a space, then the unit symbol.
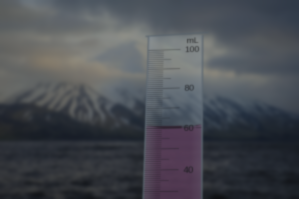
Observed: 60 mL
